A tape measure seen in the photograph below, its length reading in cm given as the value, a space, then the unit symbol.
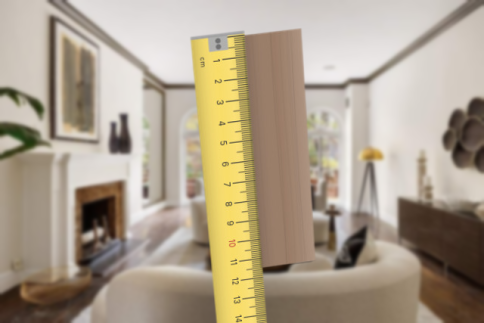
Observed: 11.5 cm
